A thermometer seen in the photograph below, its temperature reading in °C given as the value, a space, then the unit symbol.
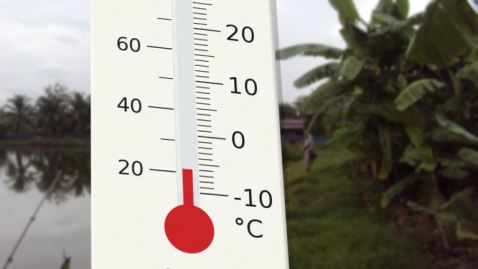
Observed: -6 °C
